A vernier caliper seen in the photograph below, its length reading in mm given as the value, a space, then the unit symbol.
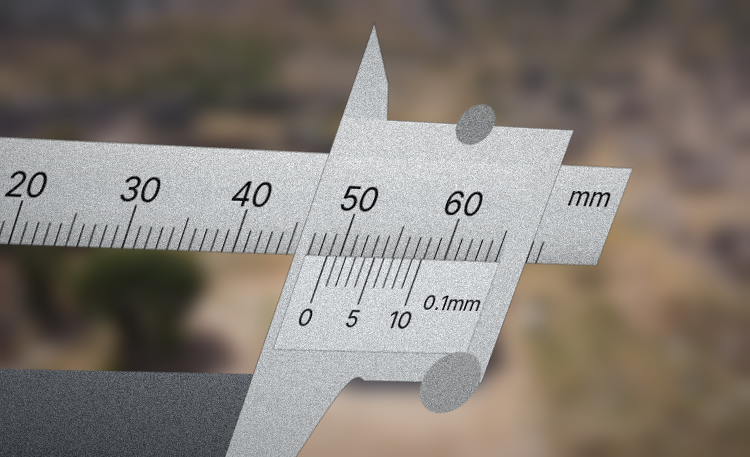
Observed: 48.8 mm
